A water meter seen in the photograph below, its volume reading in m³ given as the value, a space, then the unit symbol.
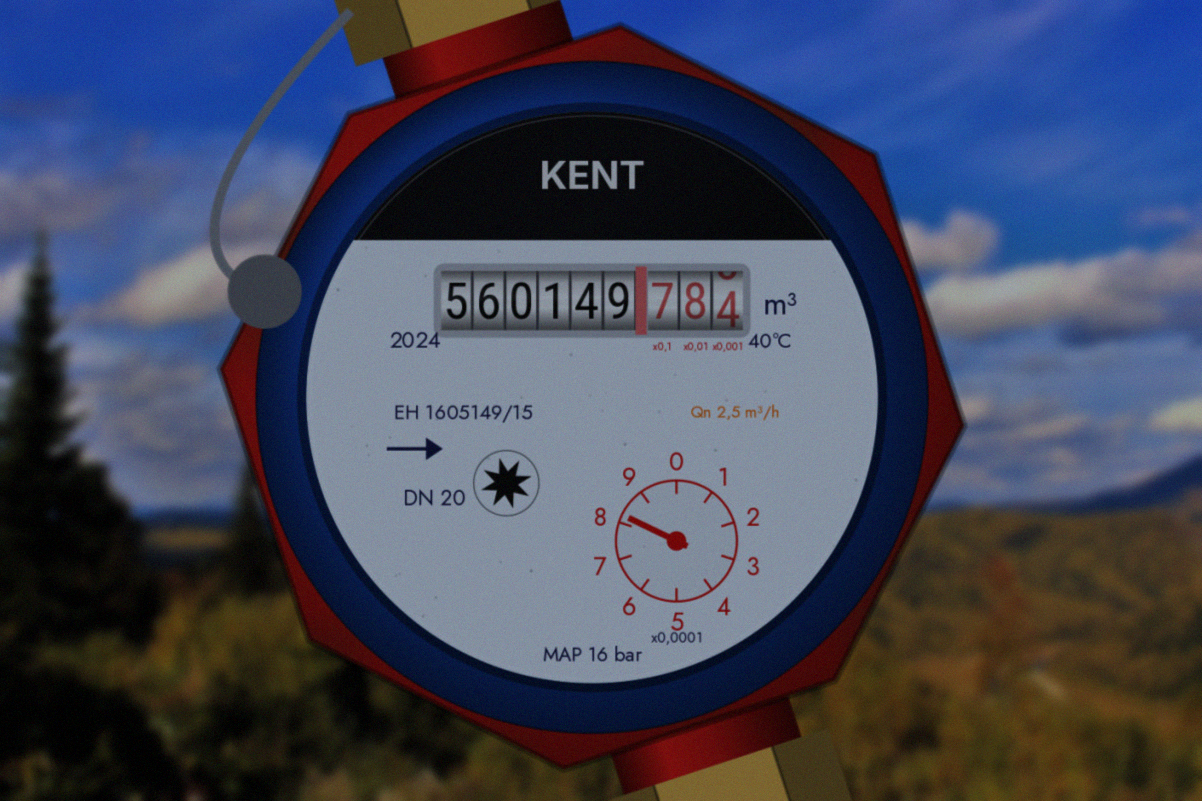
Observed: 560149.7838 m³
